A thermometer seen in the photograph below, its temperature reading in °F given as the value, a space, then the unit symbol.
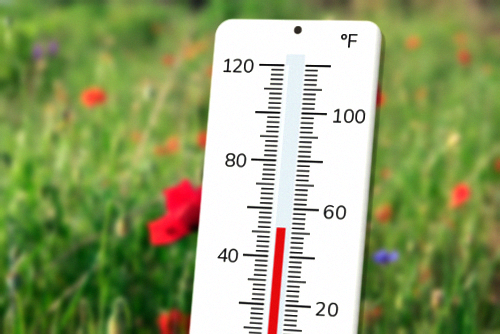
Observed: 52 °F
